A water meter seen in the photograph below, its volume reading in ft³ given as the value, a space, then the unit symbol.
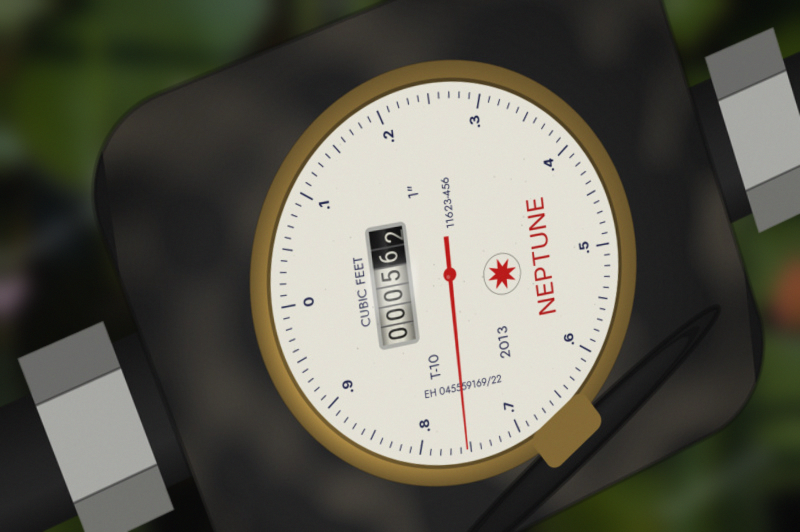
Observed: 561.75 ft³
